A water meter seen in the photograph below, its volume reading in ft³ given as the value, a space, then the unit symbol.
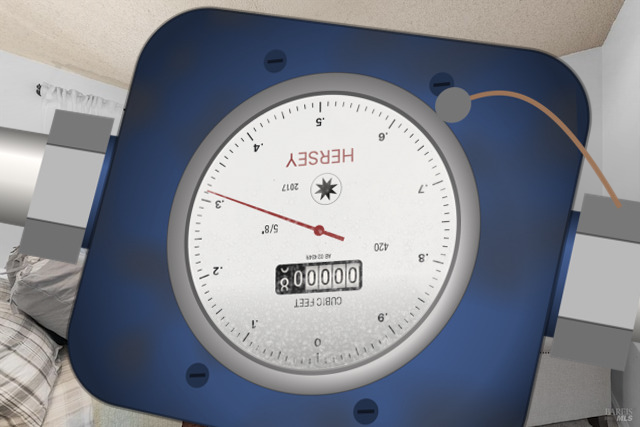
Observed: 8.31 ft³
